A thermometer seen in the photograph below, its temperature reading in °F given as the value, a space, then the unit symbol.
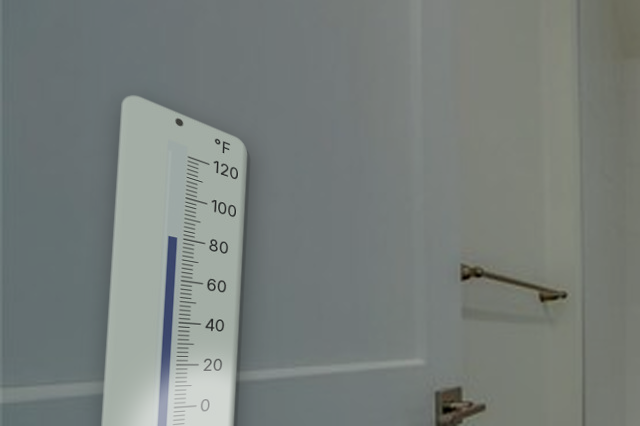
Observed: 80 °F
